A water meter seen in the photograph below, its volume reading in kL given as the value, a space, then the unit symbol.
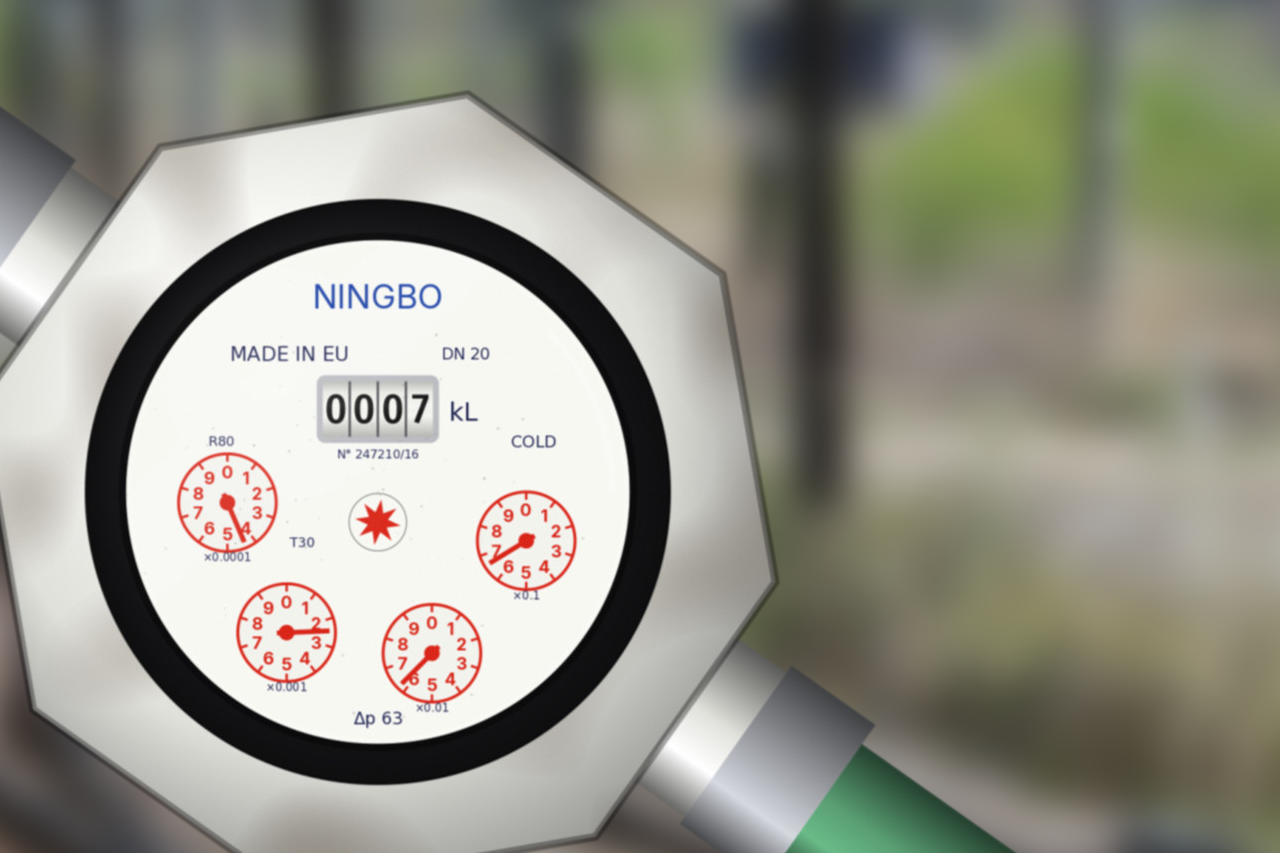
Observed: 7.6624 kL
